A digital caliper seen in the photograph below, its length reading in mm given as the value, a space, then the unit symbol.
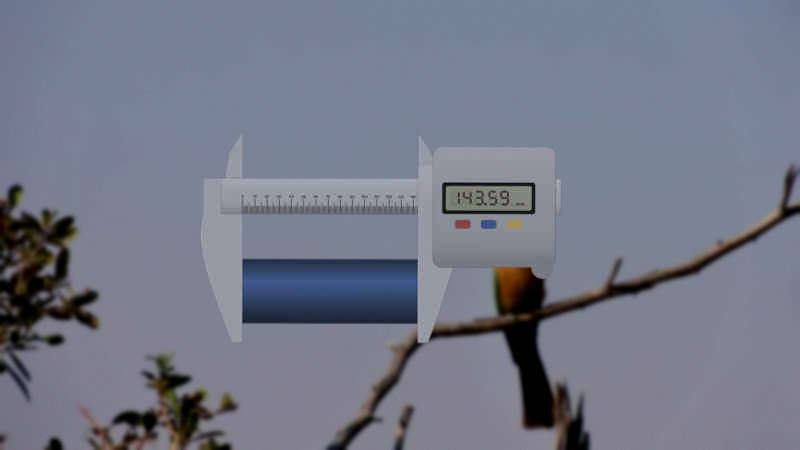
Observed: 143.59 mm
